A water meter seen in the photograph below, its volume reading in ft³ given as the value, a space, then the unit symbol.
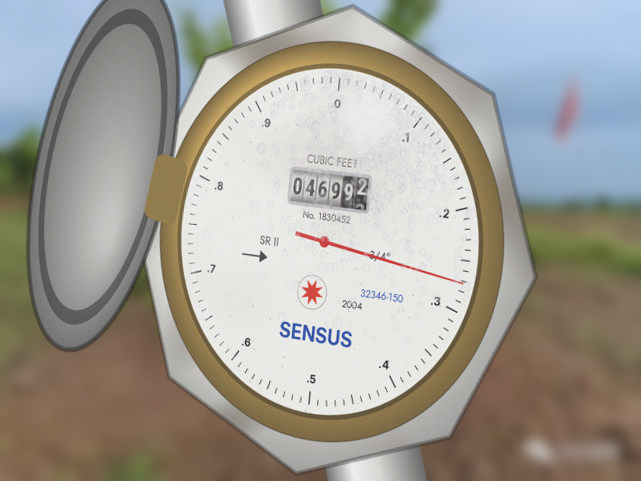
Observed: 46992.27 ft³
